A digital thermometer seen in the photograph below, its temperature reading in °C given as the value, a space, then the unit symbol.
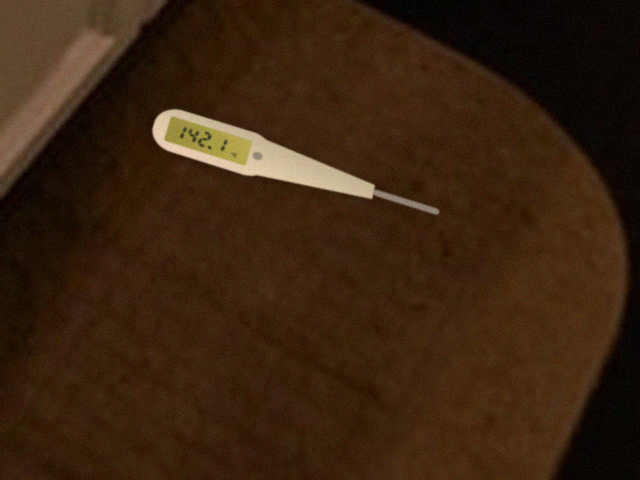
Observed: 142.1 °C
